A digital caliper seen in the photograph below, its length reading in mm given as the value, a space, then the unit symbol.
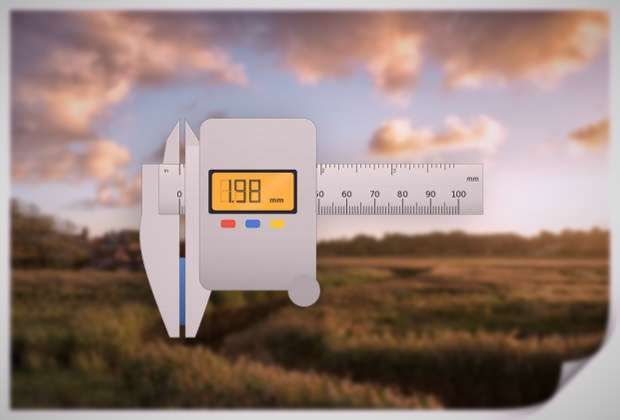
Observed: 1.98 mm
